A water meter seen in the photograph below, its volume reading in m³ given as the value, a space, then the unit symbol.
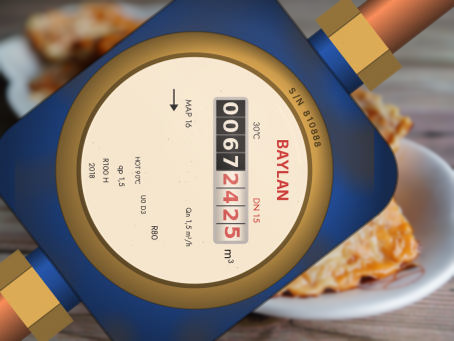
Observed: 67.2425 m³
